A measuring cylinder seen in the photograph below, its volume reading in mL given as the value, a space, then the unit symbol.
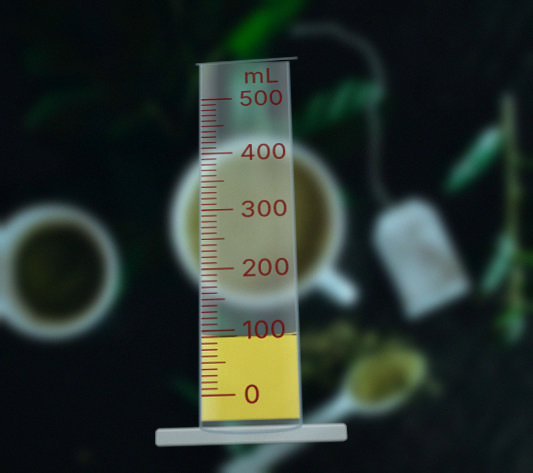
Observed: 90 mL
